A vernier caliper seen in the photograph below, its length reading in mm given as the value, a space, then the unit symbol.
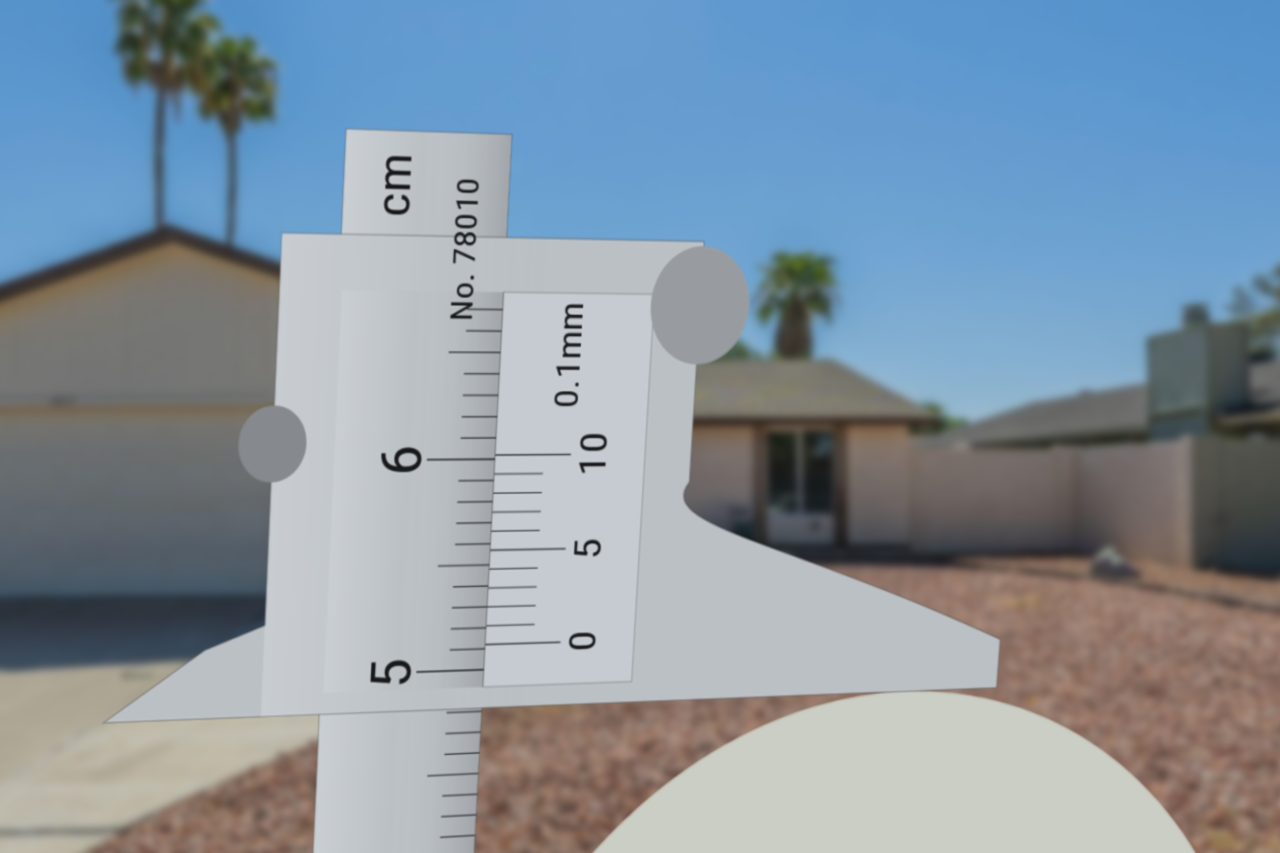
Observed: 51.2 mm
